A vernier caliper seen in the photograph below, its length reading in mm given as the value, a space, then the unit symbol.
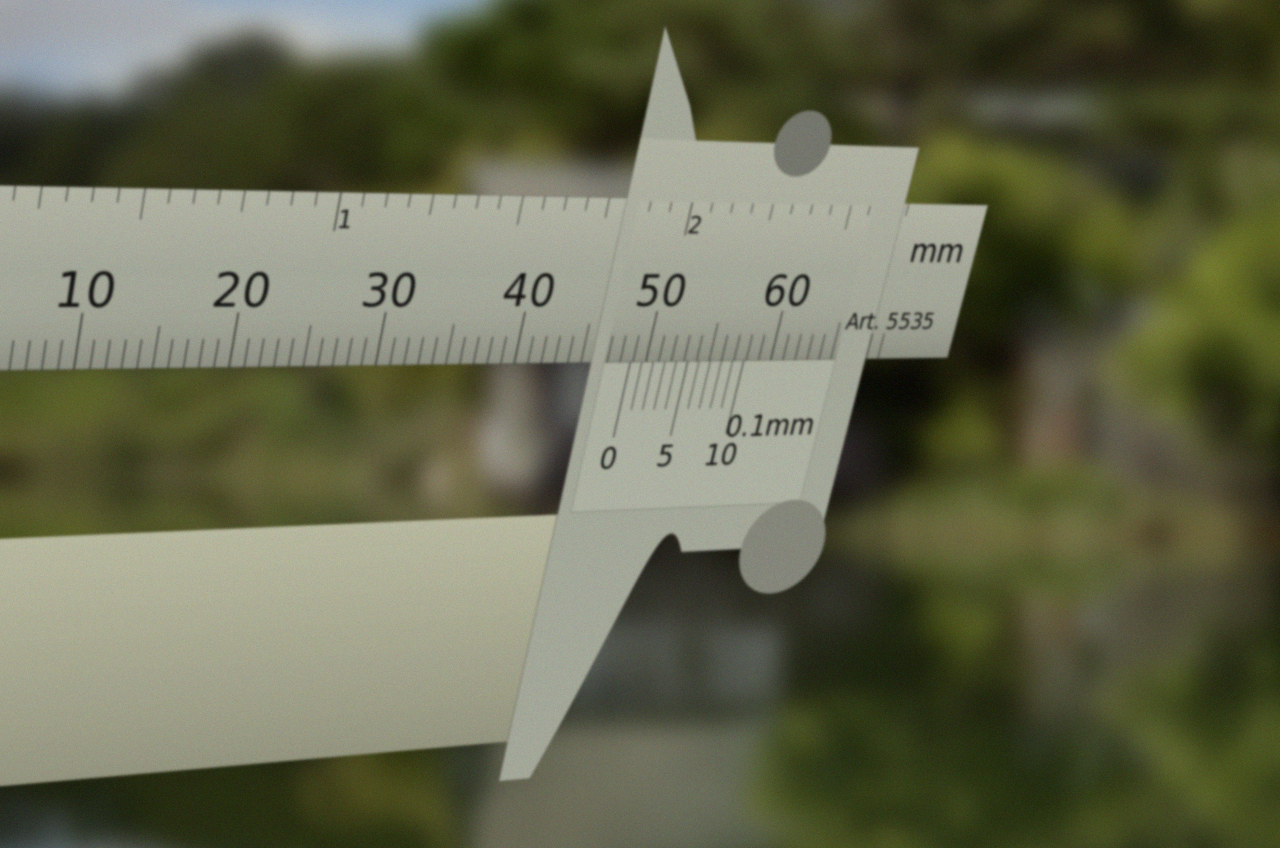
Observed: 48.8 mm
